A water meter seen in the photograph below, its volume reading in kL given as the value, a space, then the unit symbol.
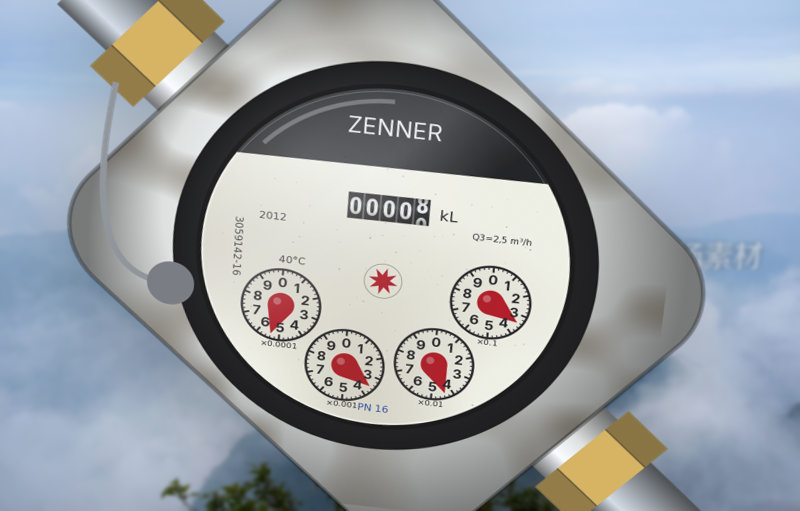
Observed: 8.3435 kL
